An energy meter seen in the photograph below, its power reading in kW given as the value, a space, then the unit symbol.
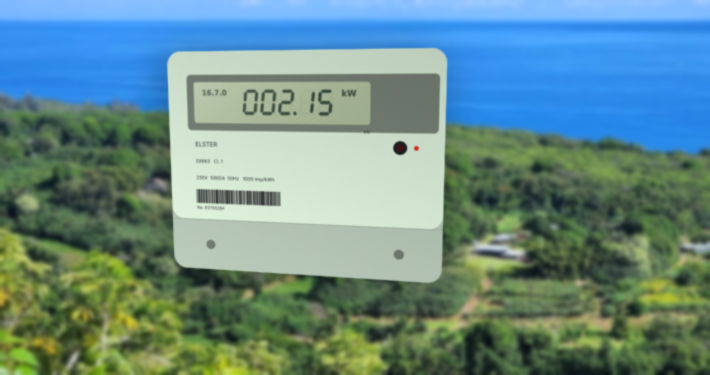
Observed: 2.15 kW
